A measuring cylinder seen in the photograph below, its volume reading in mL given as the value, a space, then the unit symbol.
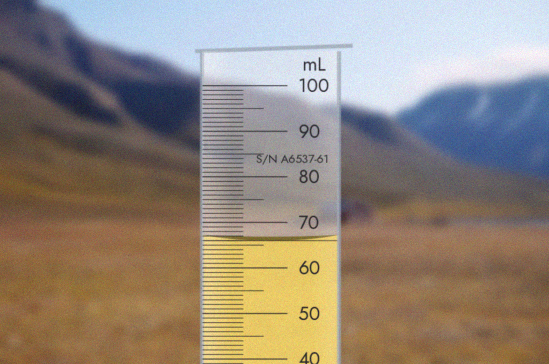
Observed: 66 mL
